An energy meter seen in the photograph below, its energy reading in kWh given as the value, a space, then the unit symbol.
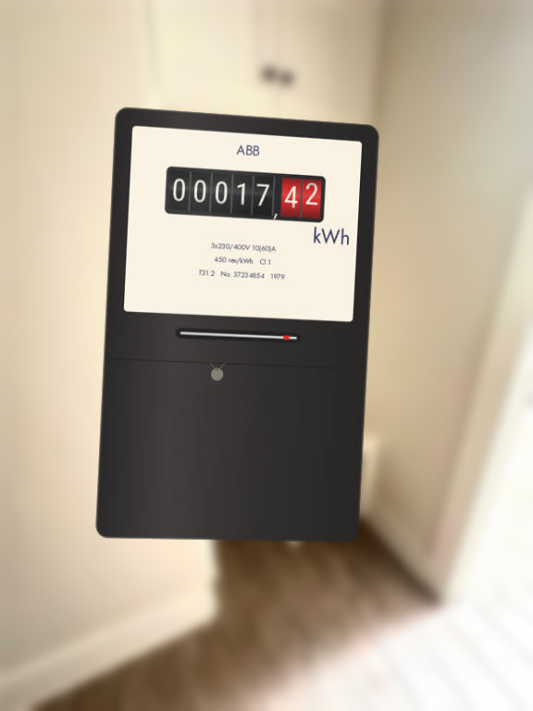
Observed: 17.42 kWh
